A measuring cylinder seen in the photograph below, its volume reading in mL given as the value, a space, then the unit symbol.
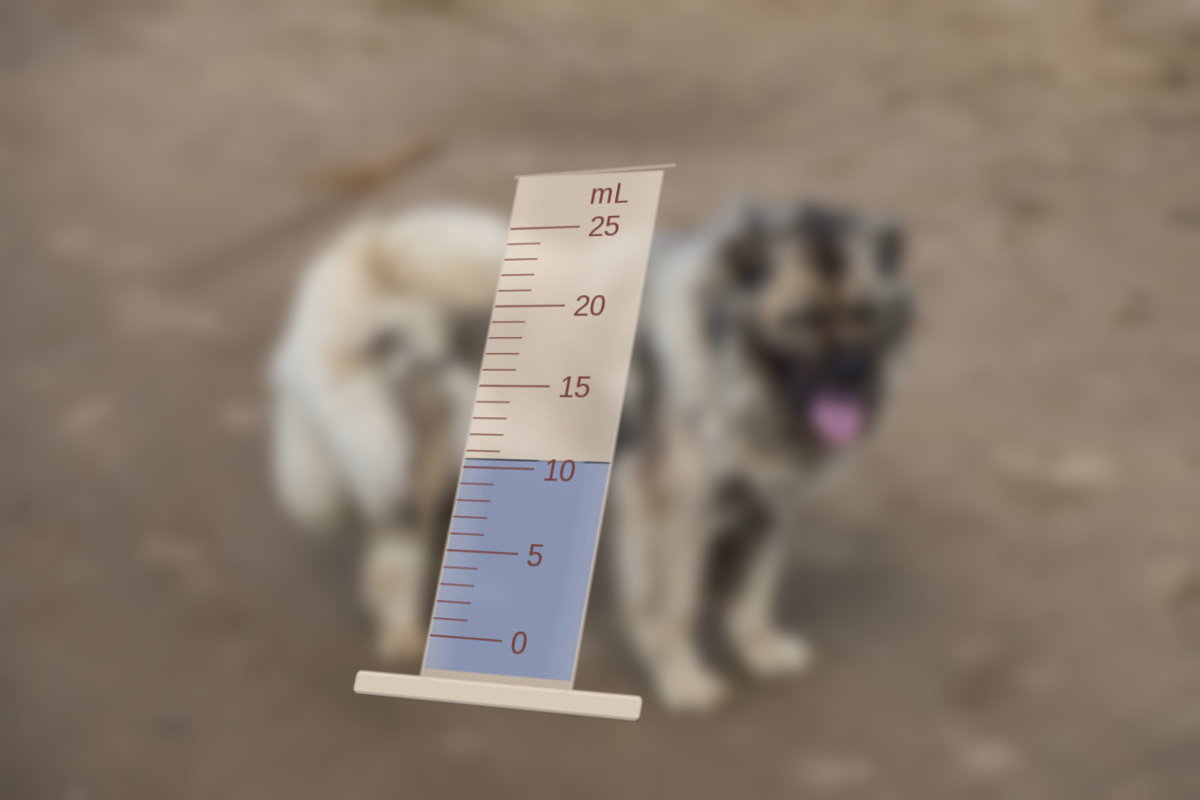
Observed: 10.5 mL
